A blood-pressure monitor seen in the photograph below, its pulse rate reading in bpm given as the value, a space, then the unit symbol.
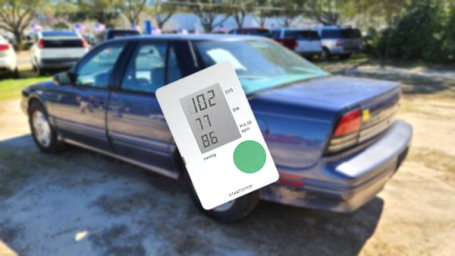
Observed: 86 bpm
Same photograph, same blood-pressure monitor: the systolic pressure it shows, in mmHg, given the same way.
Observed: 102 mmHg
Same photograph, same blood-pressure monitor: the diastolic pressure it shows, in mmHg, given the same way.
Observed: 77 mmHg
